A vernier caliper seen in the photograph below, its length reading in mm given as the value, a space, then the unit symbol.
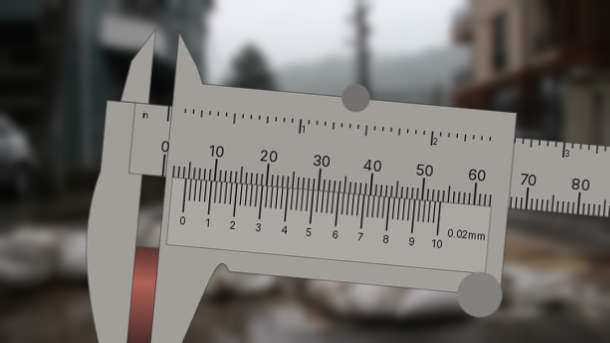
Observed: 4.5 mm
